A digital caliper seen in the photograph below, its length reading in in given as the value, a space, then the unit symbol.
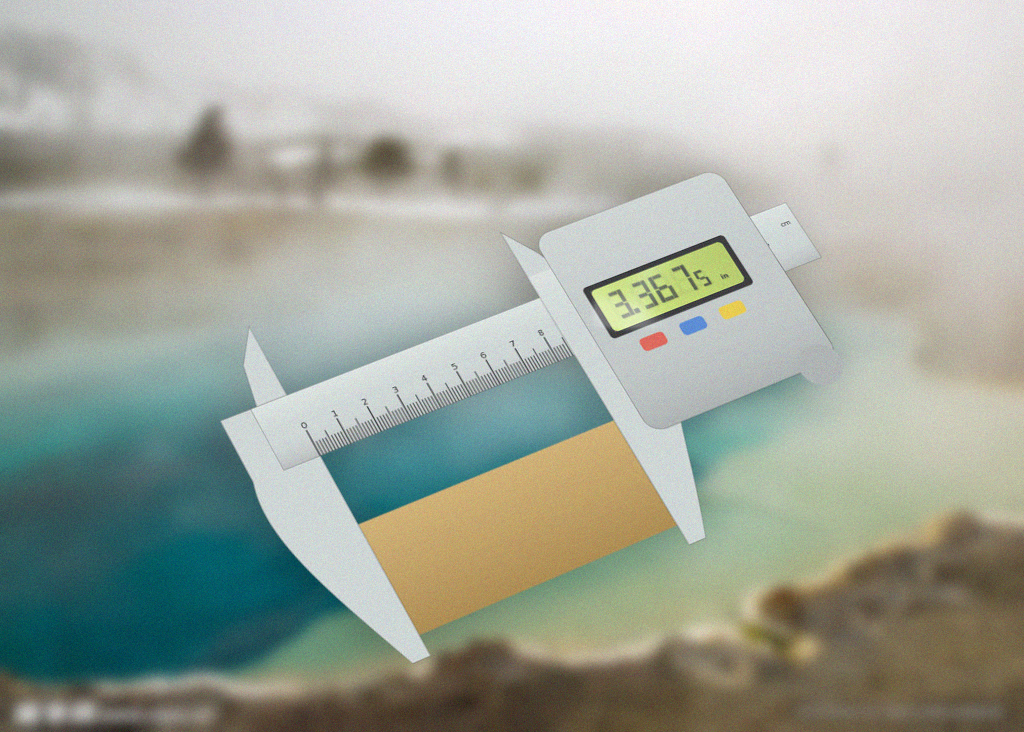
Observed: 3.3675 in
